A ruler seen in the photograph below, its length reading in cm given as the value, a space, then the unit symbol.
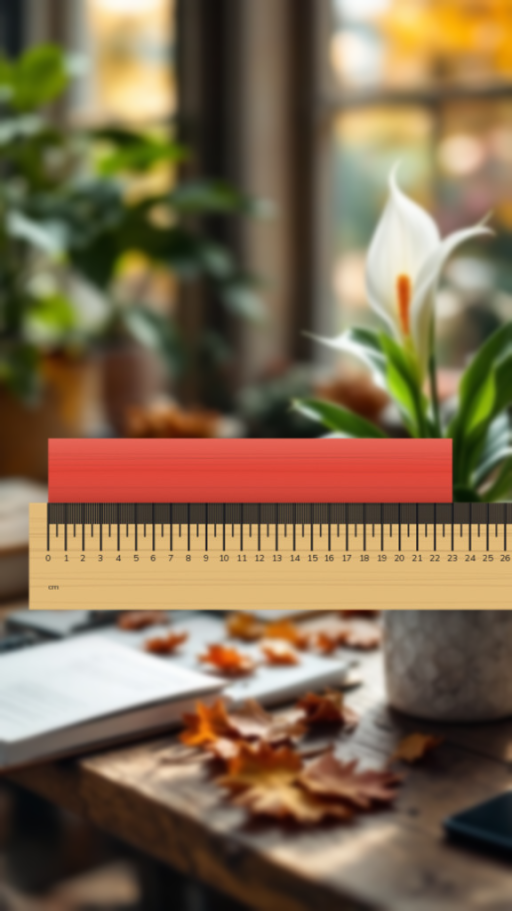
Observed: 23 cm
